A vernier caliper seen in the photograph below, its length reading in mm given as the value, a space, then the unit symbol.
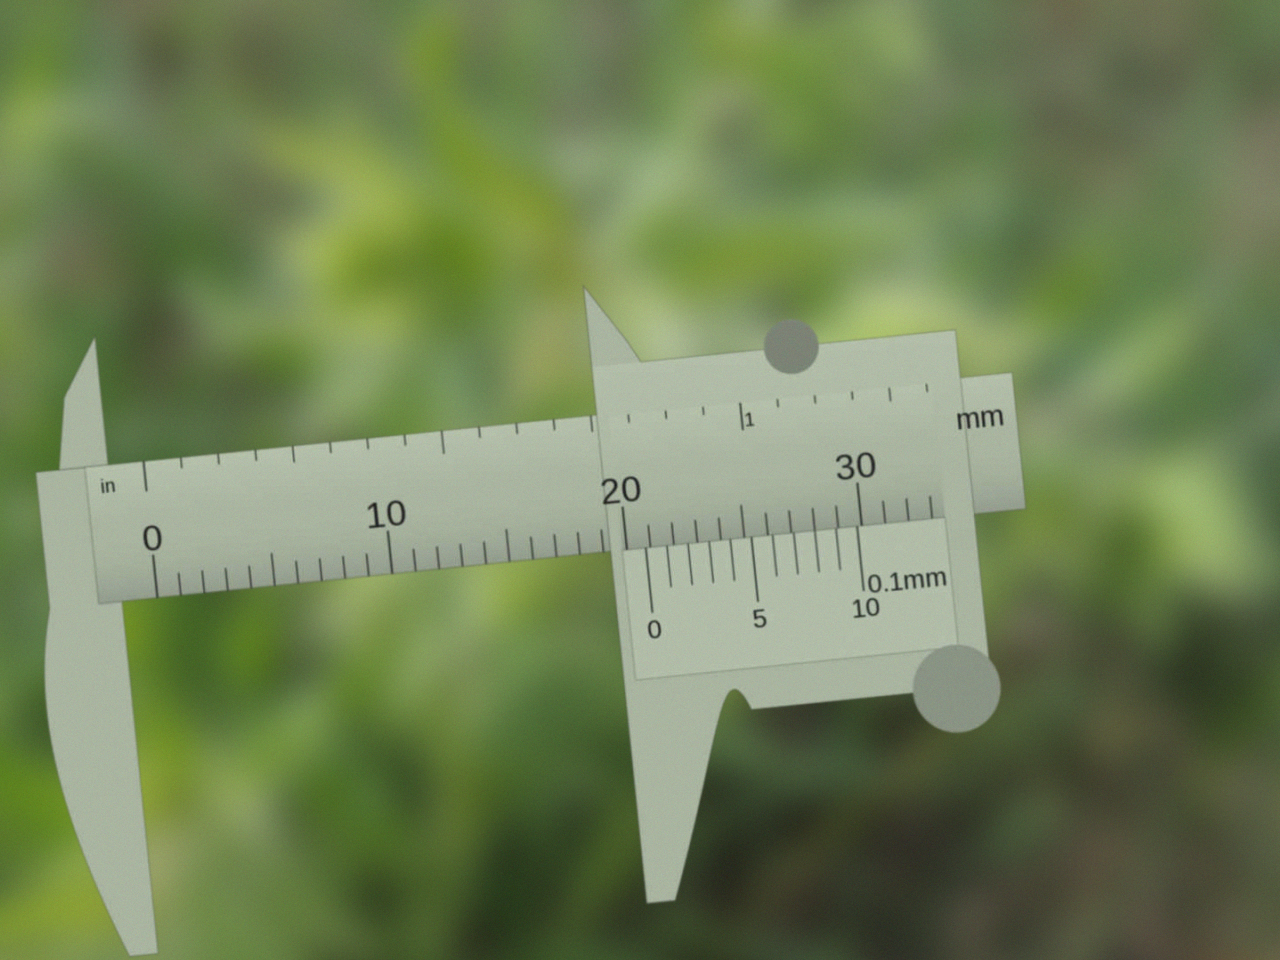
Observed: 20.8 mm
